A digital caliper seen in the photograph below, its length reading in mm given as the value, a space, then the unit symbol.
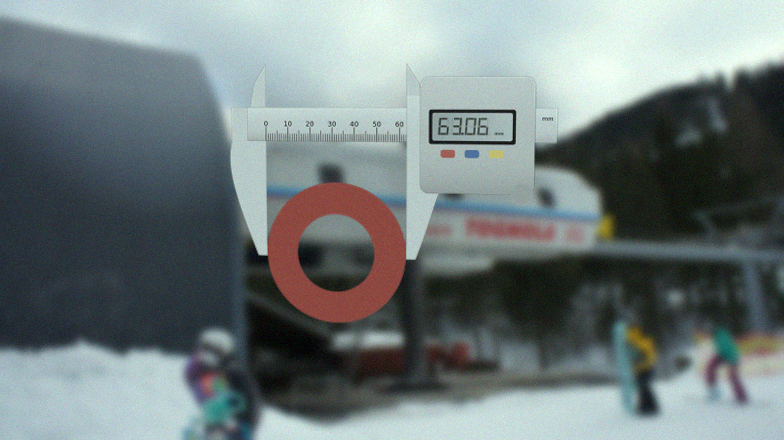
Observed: 63.06 mm
